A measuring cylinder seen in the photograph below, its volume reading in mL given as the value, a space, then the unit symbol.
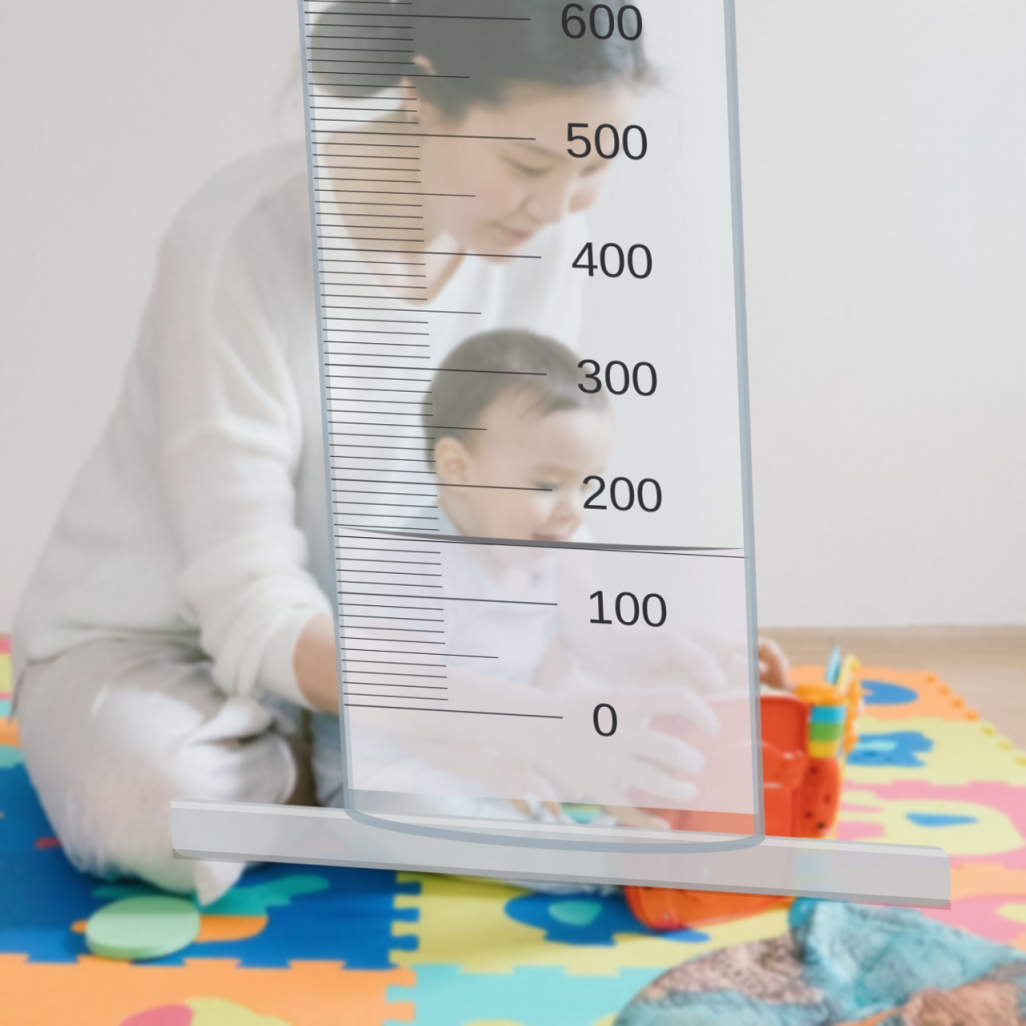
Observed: 150 mL
